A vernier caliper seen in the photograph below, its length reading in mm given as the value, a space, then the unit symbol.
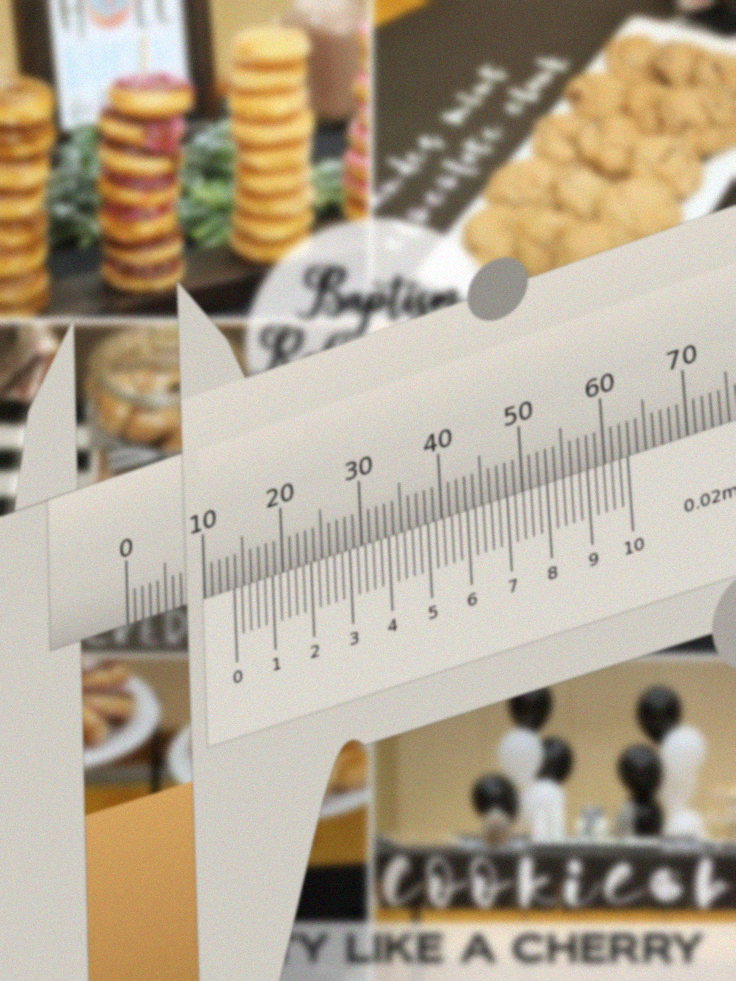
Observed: 13.8 mm
